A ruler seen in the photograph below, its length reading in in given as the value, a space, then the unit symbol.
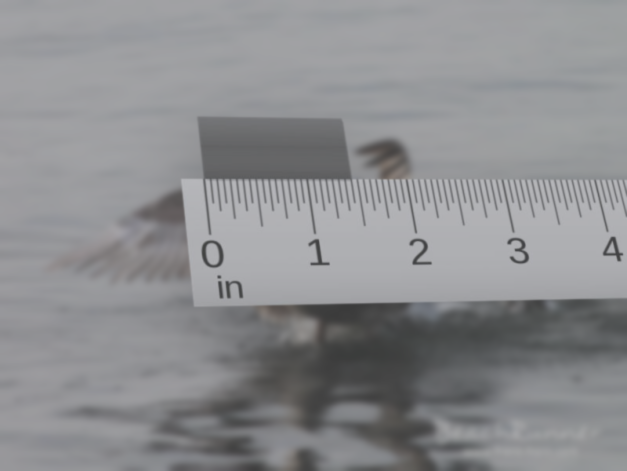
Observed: 1.4375 in
